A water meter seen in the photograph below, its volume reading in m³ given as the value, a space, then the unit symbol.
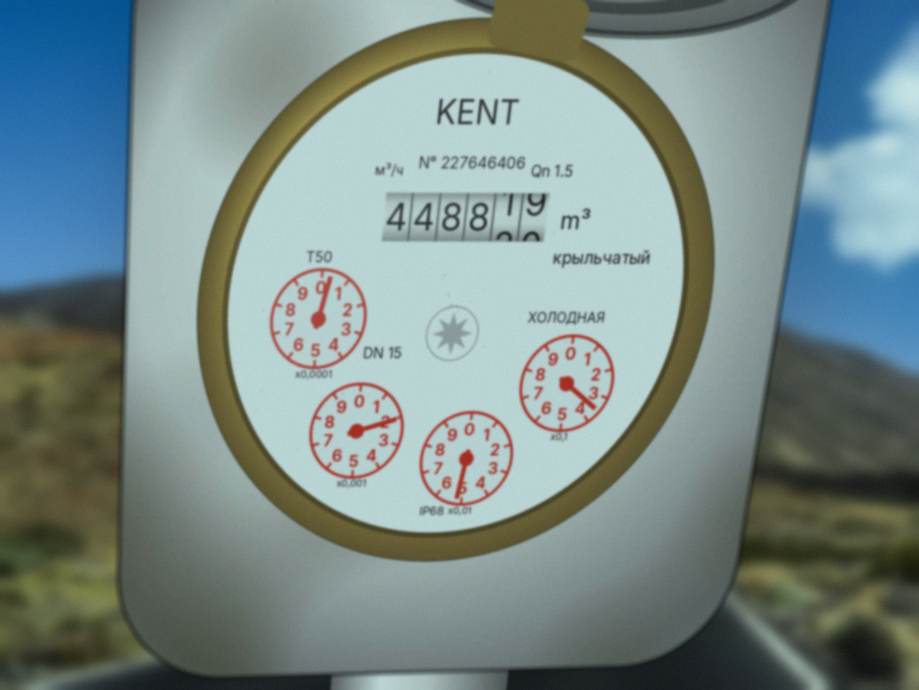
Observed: 448819.3520 m³
